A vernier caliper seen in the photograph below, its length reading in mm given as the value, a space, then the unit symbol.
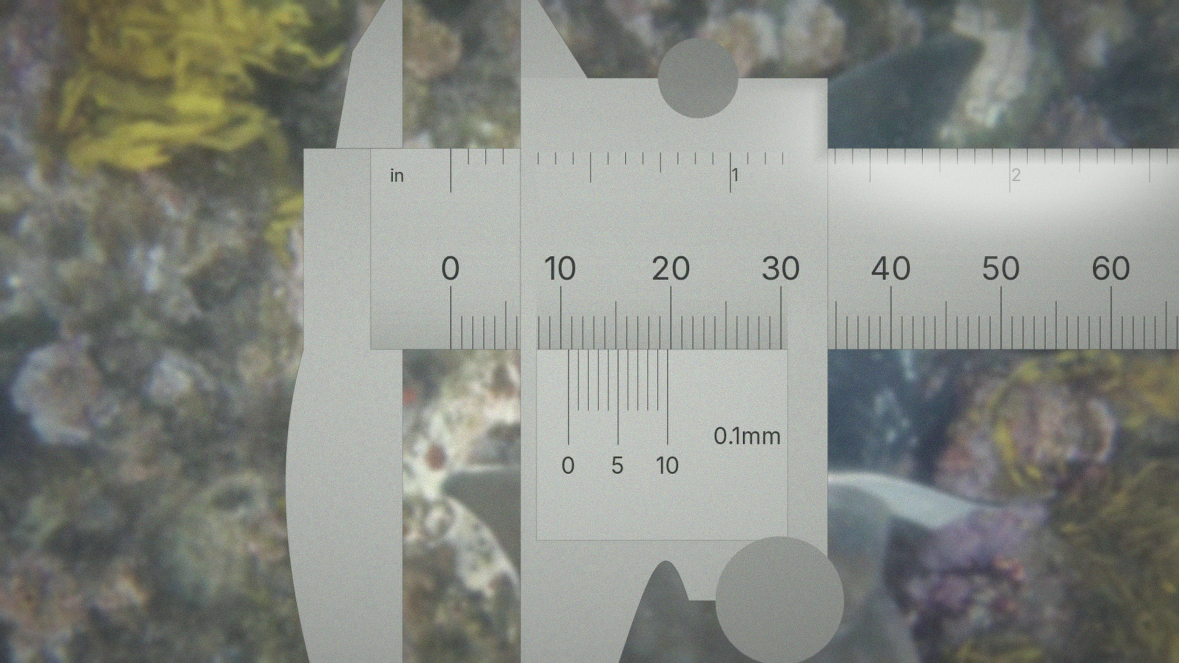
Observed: 10.7 mm
